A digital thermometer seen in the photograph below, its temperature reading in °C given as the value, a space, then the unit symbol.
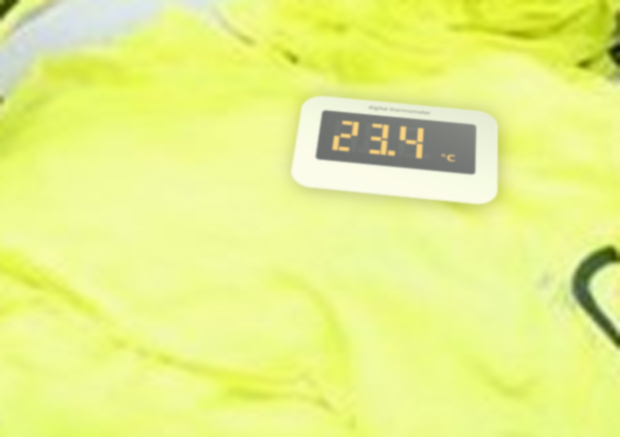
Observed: 23.4 °C
